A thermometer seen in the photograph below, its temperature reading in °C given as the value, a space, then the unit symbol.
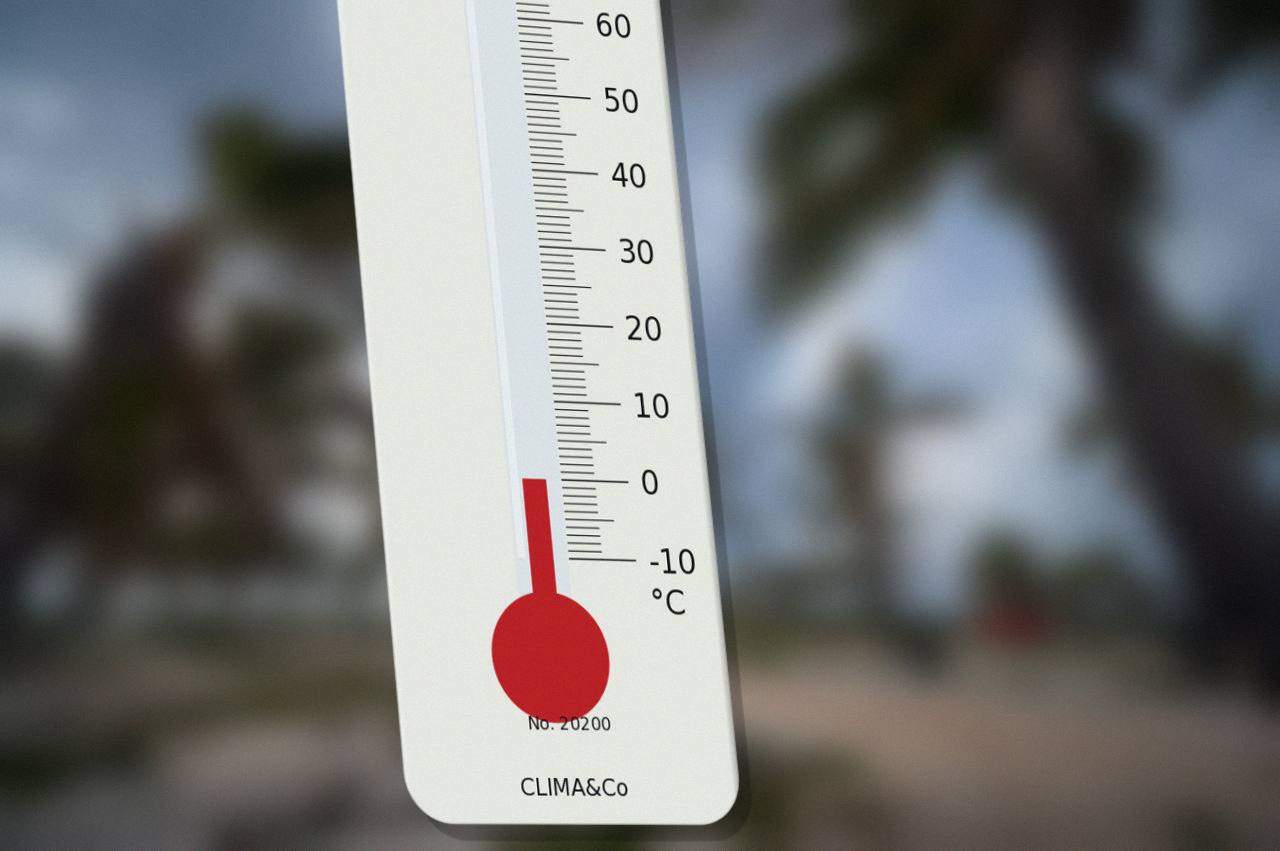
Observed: 0 °C
